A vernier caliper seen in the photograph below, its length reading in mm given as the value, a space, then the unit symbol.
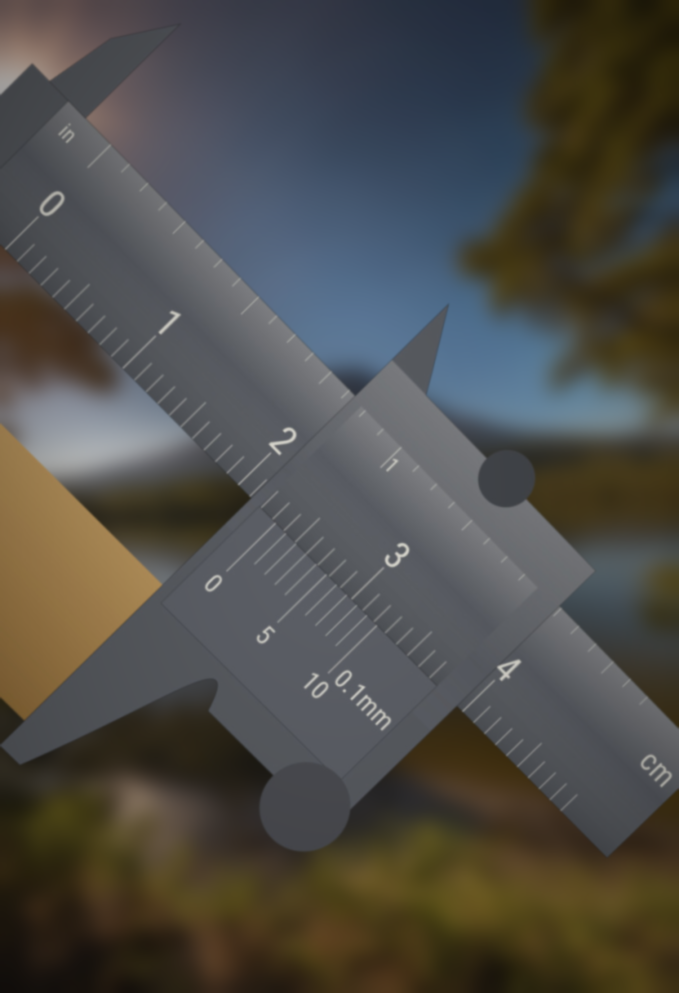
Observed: 23.3 mm
